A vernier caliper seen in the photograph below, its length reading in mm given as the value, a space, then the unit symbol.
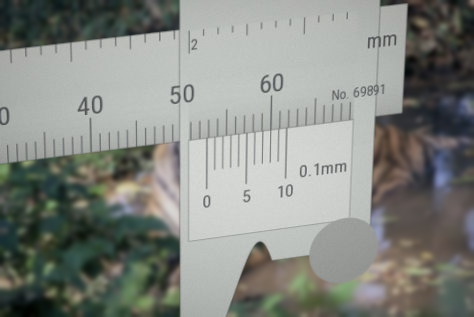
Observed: 52.8 mm
